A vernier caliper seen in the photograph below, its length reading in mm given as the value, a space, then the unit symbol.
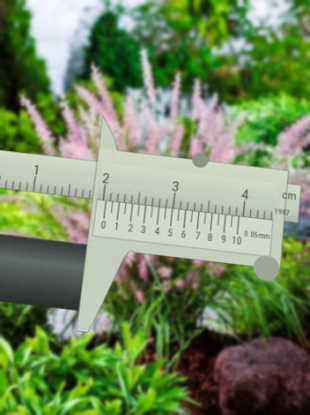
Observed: 20.4 mm
